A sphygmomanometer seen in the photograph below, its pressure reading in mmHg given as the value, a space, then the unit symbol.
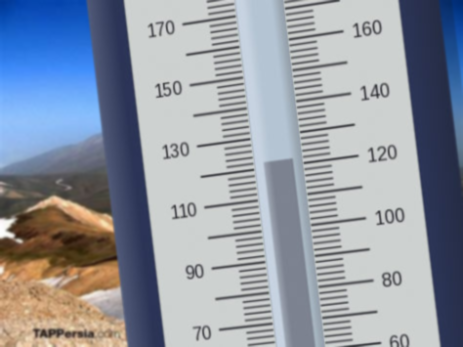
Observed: 122 mmHg
